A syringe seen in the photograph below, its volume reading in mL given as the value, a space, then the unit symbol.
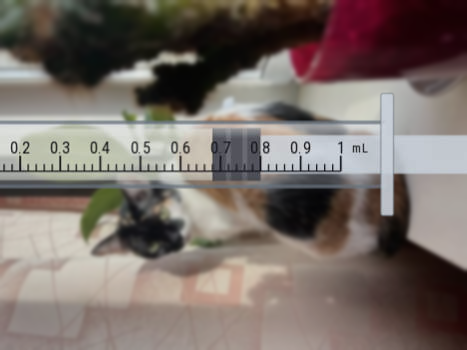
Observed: 0.68 mL
